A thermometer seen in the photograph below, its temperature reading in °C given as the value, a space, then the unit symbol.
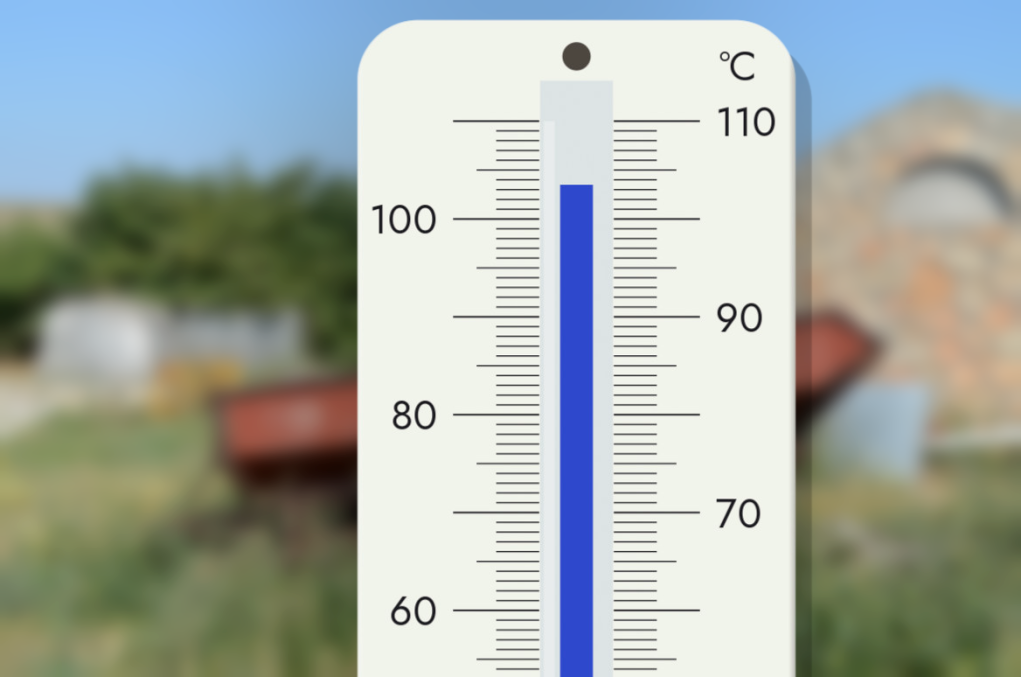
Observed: 103.5 °C
